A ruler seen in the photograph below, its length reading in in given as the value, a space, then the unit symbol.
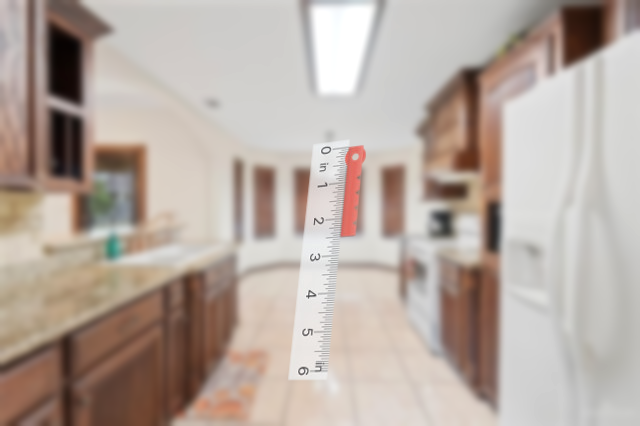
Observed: 2.5 in
